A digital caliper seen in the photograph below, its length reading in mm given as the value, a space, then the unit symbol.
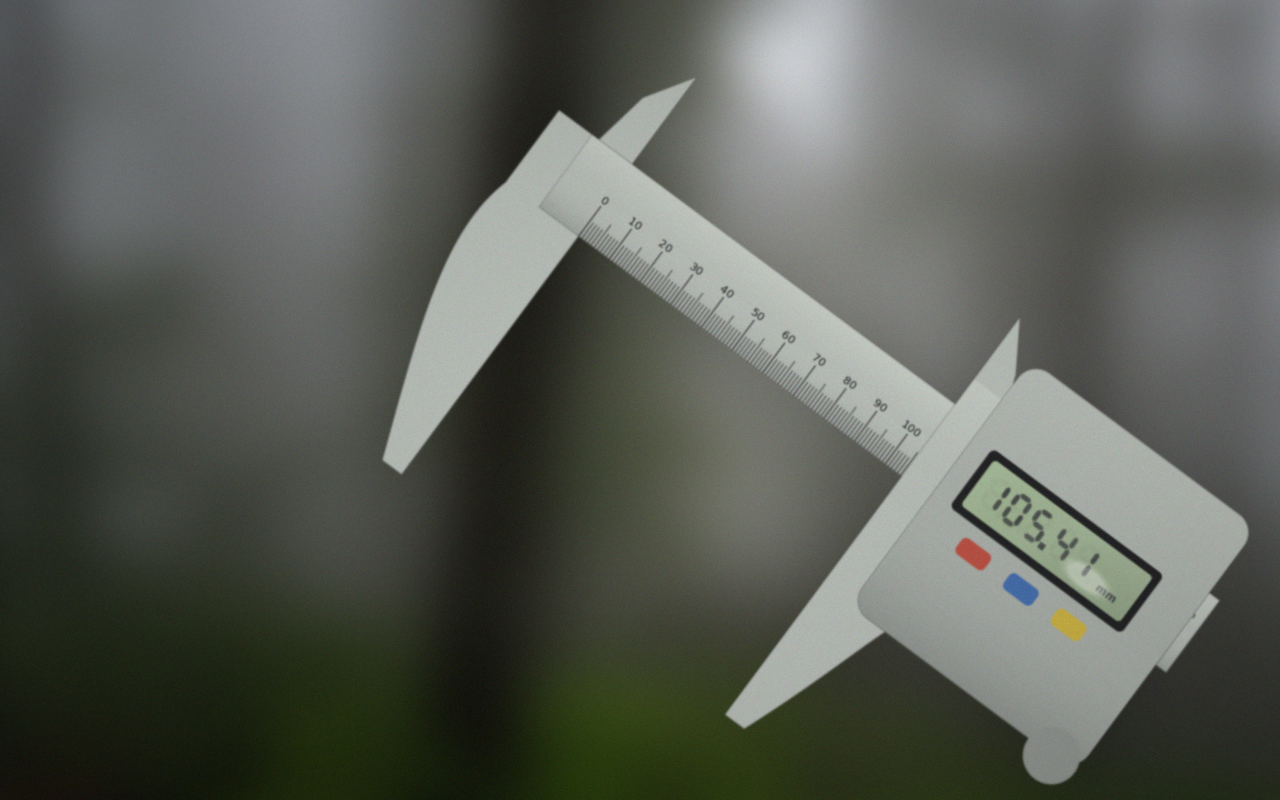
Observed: 105.41 mm
